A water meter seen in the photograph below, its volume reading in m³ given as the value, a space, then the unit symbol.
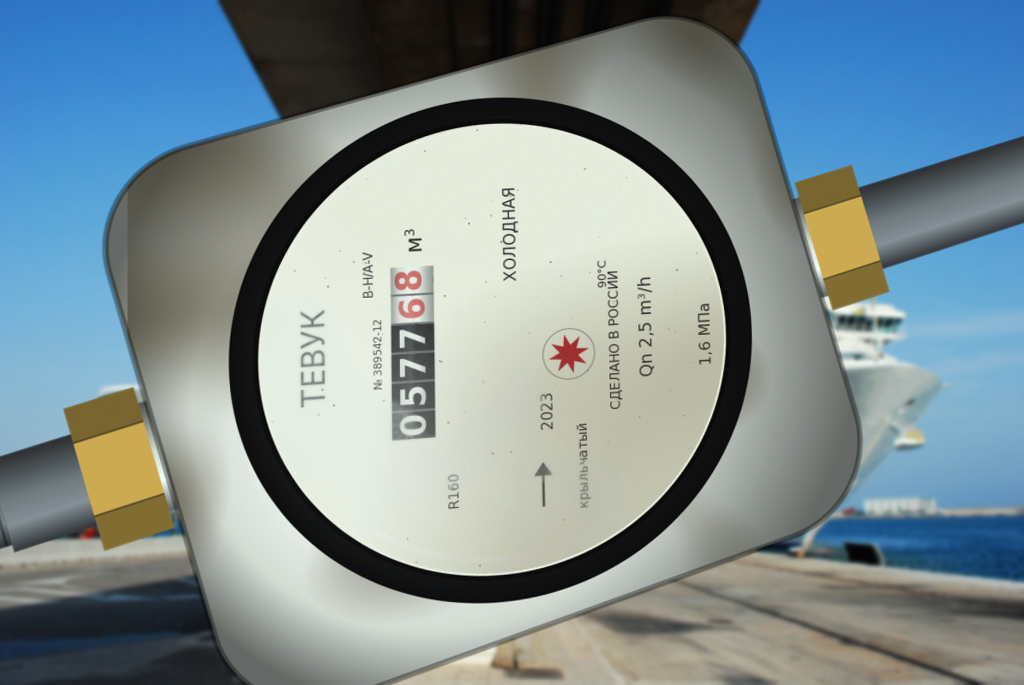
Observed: 577.68 m³
